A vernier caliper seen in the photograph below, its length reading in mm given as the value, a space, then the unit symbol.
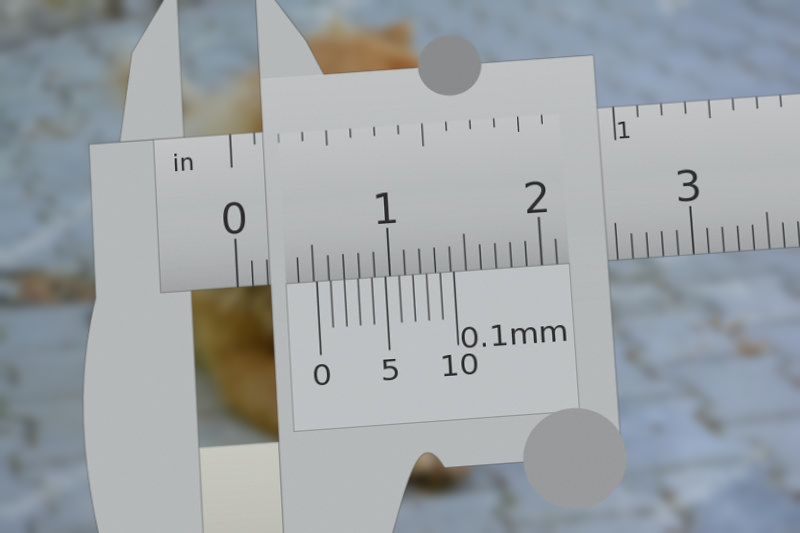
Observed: 5.2 mm
